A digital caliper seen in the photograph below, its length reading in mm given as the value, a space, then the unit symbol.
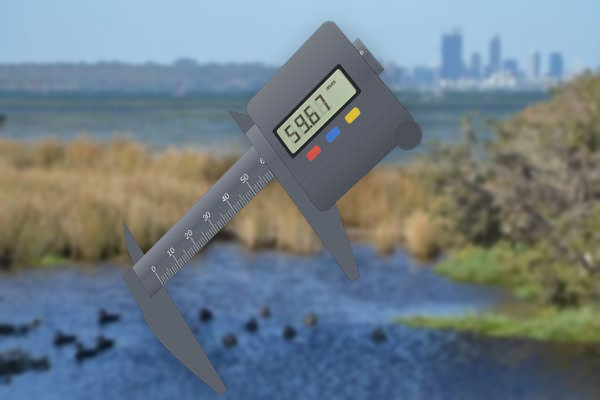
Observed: 59.67 mm
